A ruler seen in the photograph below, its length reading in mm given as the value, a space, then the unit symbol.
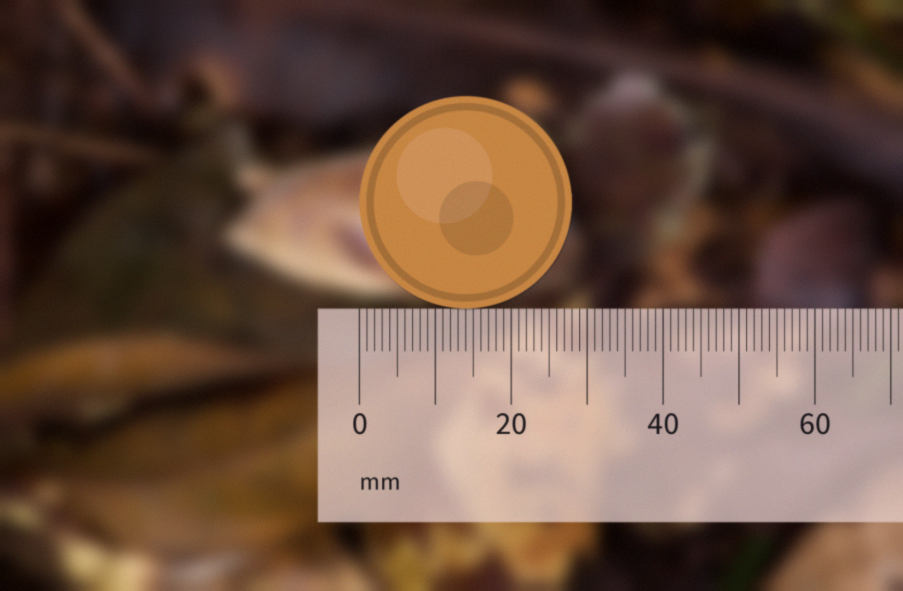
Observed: 28 mm
